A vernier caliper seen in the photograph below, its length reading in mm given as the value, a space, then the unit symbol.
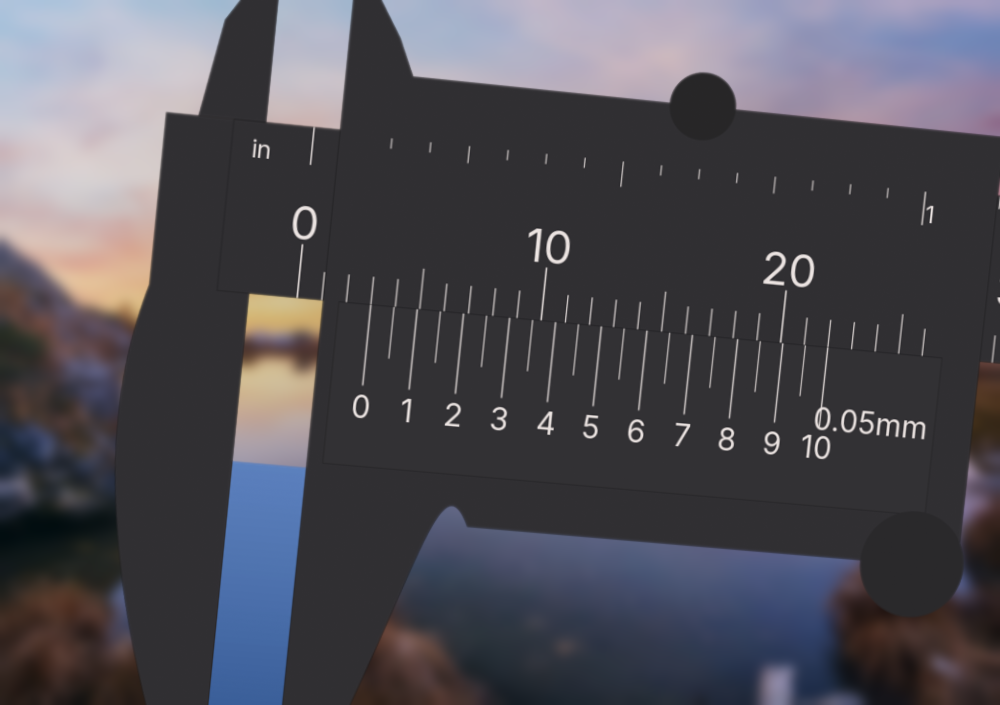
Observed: 3.0 mm
